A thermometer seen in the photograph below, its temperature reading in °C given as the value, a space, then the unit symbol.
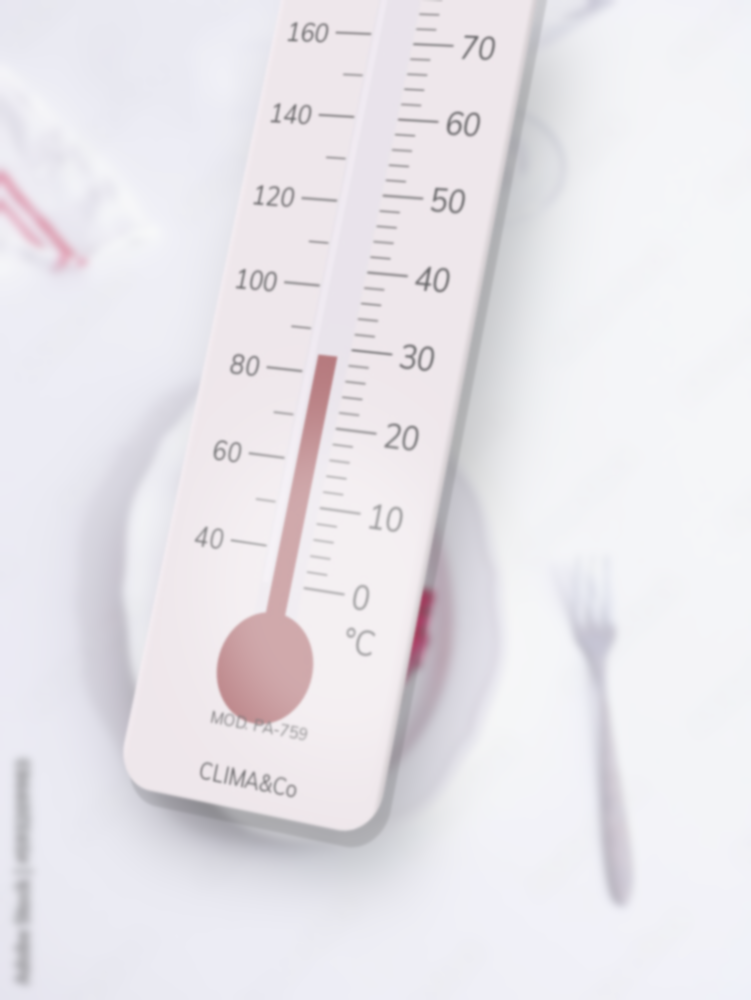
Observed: 29 °C
